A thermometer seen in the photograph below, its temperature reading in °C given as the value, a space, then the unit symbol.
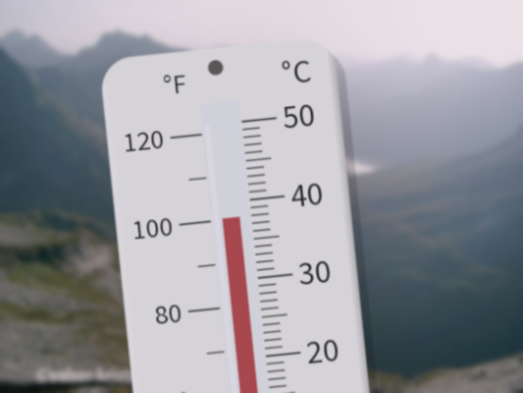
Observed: 38 °C
